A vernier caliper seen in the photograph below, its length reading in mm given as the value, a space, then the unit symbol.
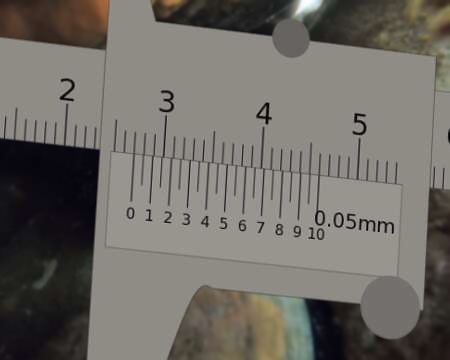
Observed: 27.0 mm
